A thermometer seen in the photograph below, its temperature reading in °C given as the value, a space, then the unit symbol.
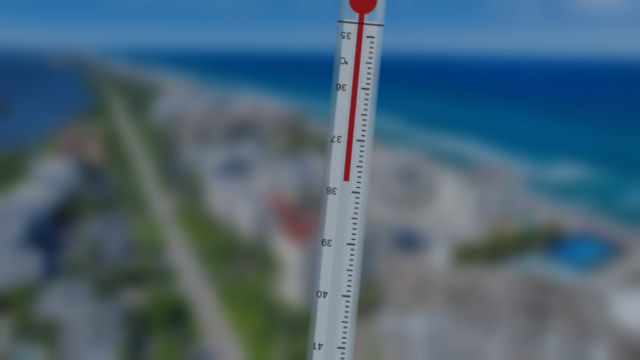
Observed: 37.8 °C
